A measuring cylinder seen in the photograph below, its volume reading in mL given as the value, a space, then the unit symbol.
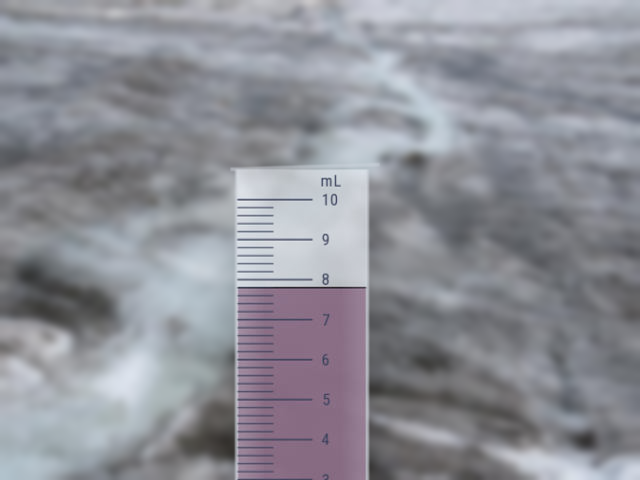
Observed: 7.8 mL
